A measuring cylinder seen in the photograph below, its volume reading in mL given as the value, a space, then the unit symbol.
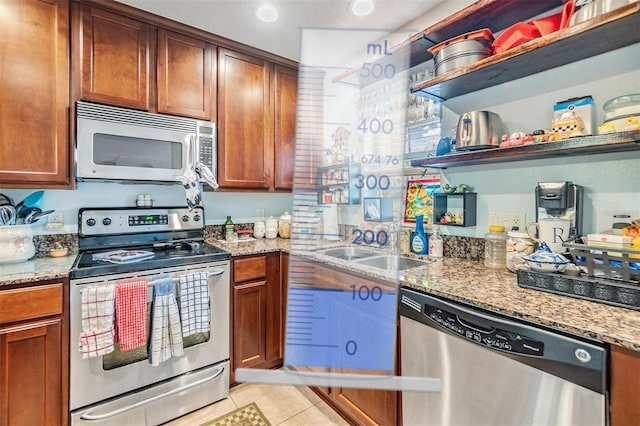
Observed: 100 mL
